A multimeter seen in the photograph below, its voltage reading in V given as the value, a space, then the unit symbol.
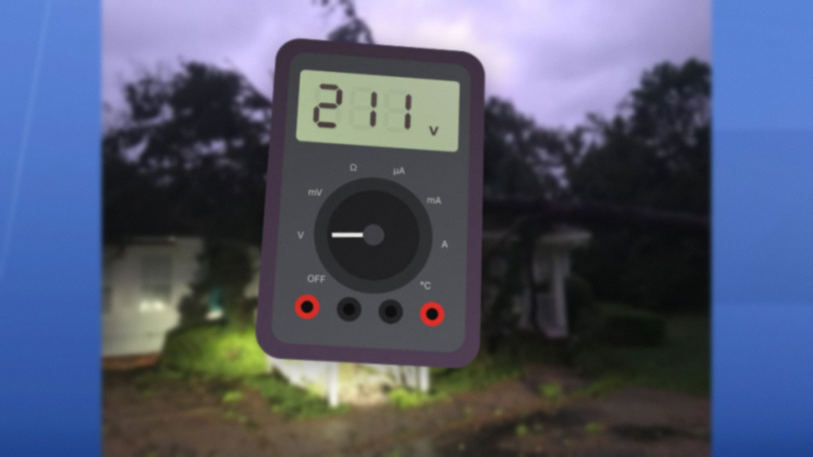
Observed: 211 V
